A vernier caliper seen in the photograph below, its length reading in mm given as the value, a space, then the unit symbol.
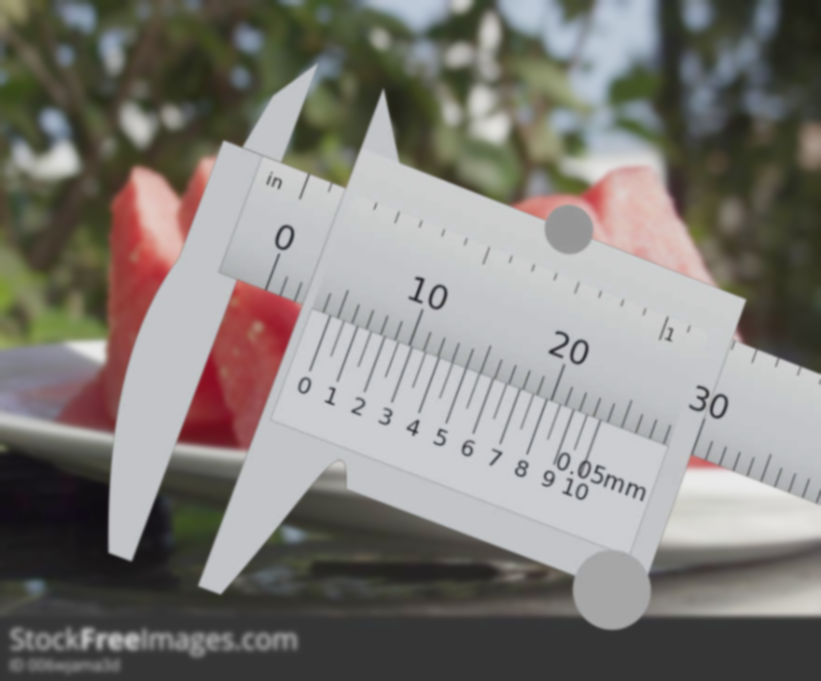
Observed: 4.5 mm
